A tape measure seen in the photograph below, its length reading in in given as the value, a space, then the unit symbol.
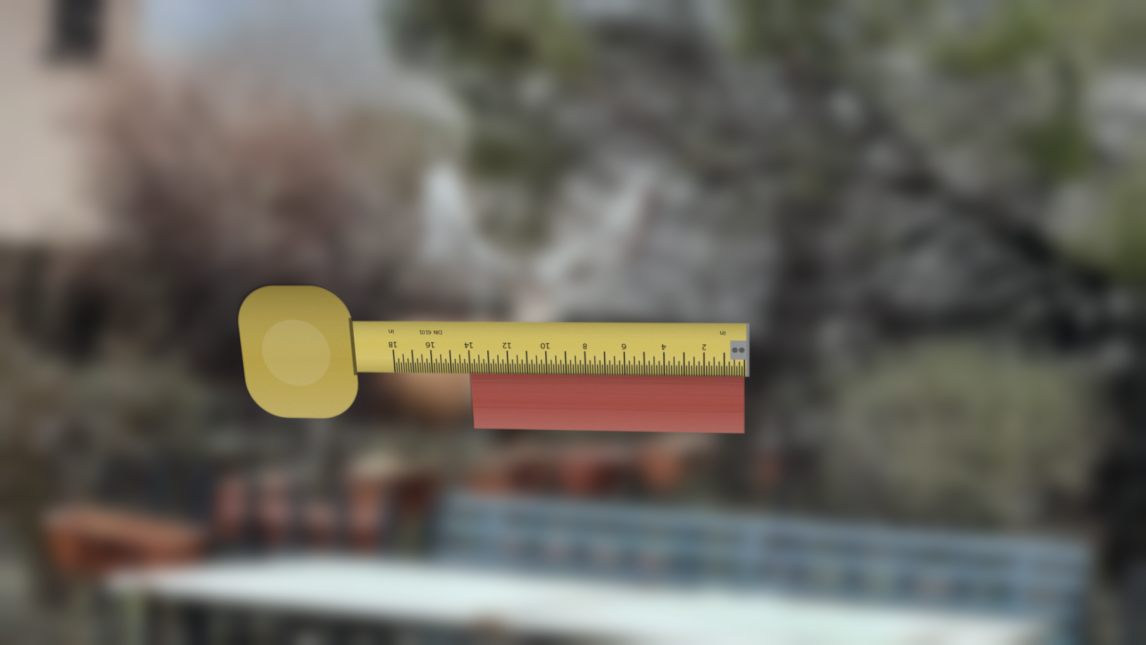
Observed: 14 in
